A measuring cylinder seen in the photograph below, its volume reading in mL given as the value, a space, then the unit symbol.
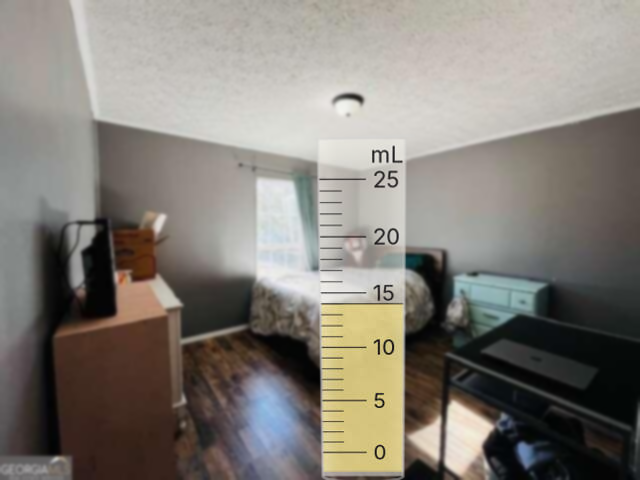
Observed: 14 mL
